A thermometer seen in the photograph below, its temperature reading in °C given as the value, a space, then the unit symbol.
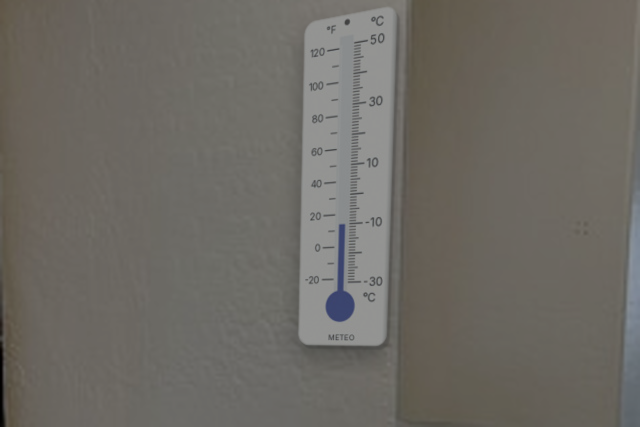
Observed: -10 °C
